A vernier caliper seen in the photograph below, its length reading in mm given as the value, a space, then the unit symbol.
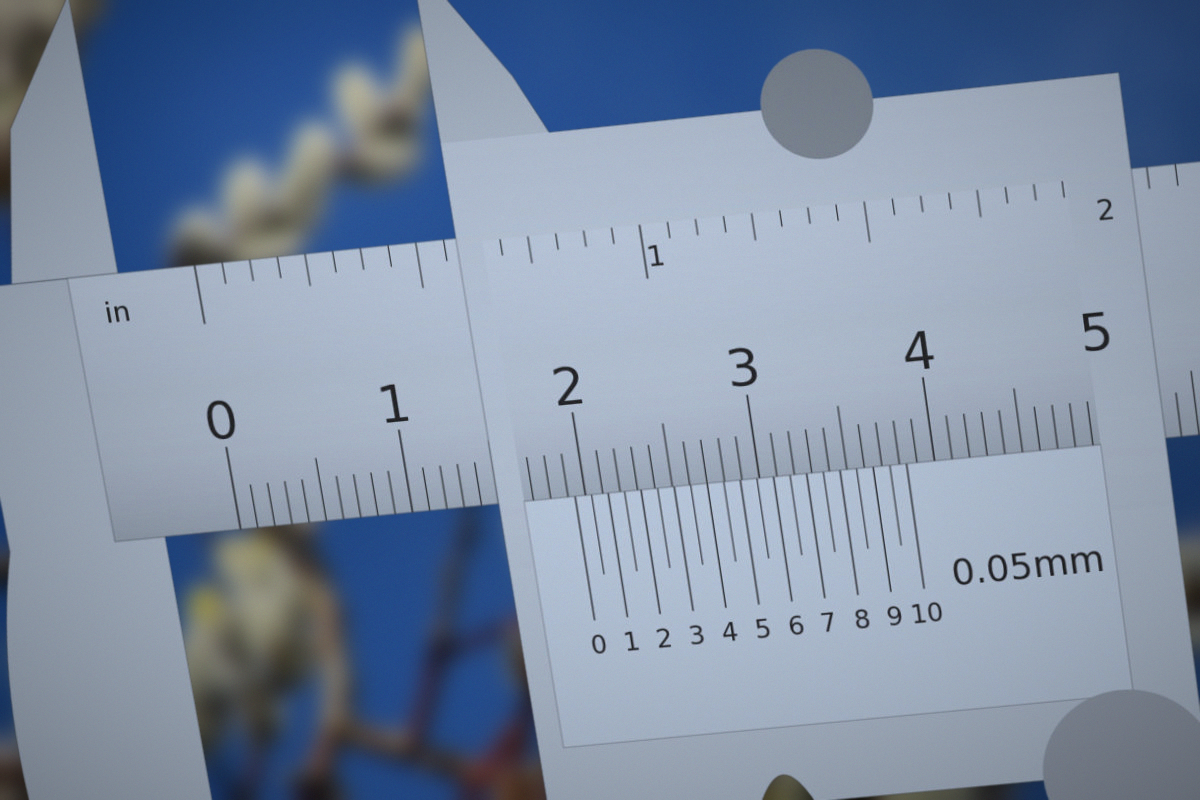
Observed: 19.4 mm
